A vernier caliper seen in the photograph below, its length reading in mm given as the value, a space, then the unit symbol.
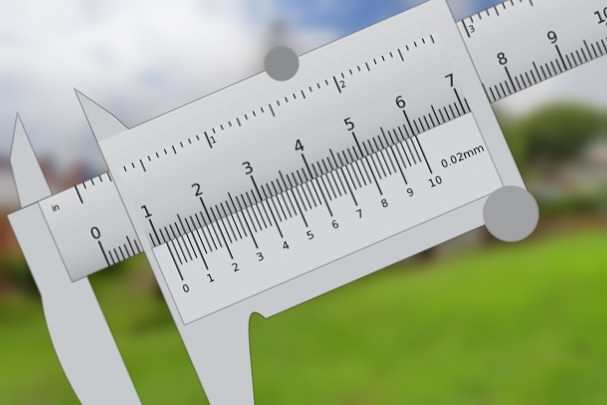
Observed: 11.2 mm
